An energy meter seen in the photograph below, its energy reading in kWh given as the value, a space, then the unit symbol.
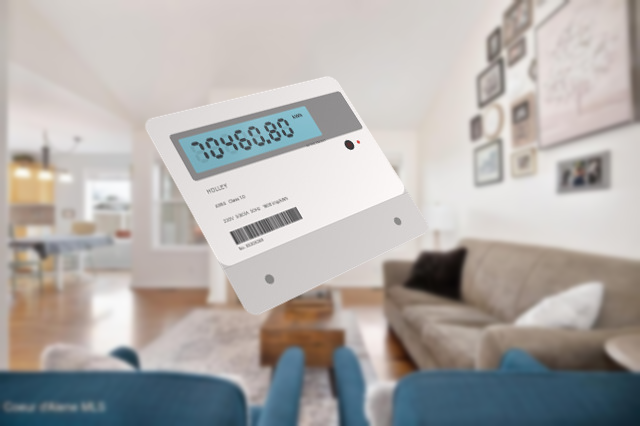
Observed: 70460.80 kWh
